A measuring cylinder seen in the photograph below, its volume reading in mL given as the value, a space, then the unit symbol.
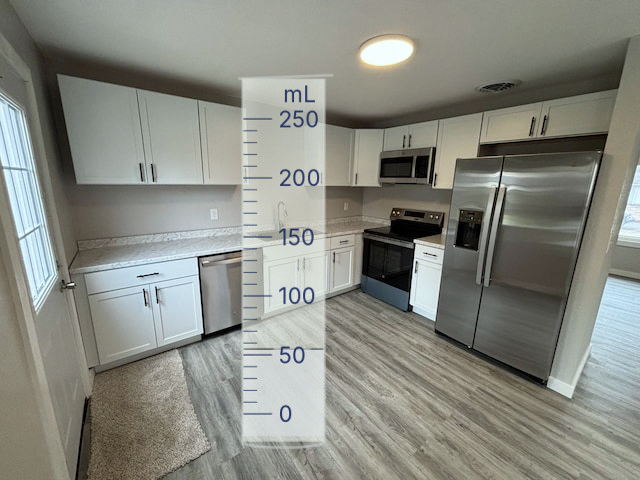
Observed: 55 mL
